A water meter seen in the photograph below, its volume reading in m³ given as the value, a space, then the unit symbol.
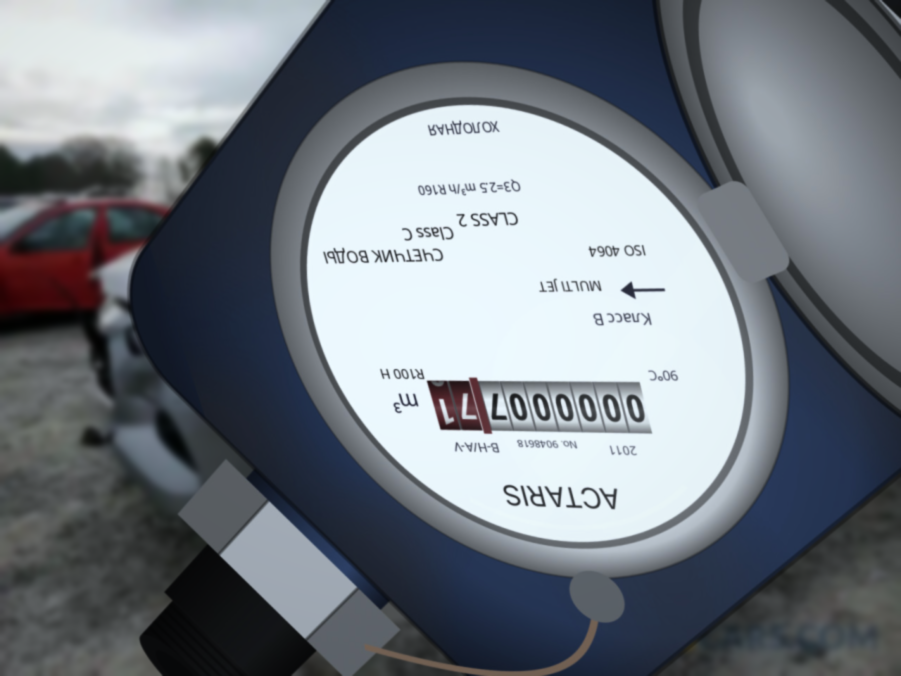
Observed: 7.71 m³
